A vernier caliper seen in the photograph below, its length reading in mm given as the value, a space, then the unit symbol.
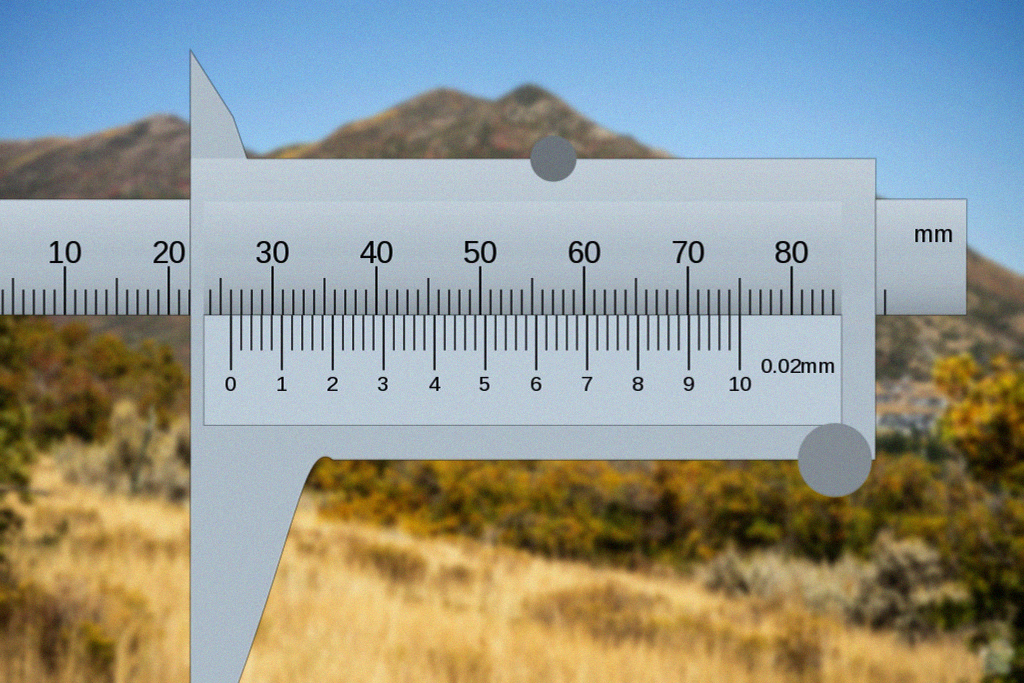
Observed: 26.0 mm
